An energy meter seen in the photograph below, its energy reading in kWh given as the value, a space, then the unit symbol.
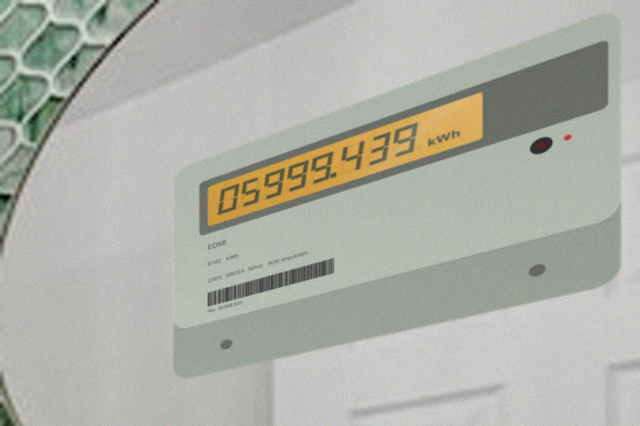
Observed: 5999.439 kWh
